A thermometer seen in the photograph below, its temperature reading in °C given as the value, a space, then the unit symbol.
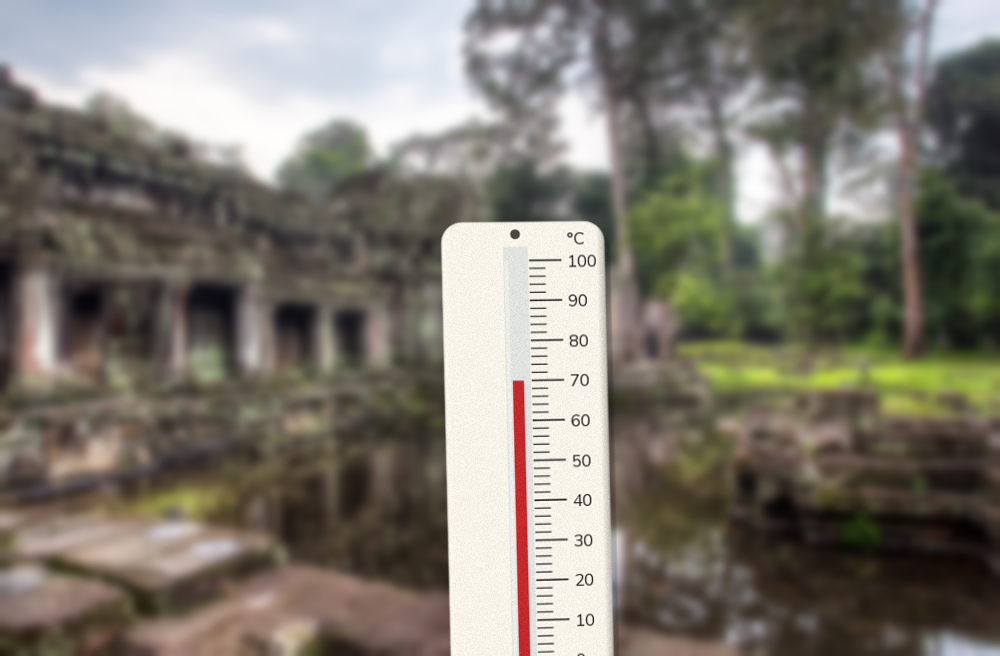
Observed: 70 °C
